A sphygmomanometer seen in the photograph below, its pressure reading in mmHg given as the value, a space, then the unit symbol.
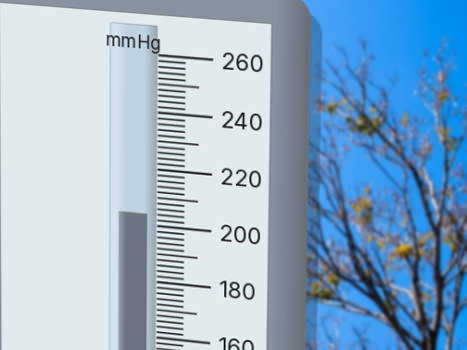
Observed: 204 mmHg
